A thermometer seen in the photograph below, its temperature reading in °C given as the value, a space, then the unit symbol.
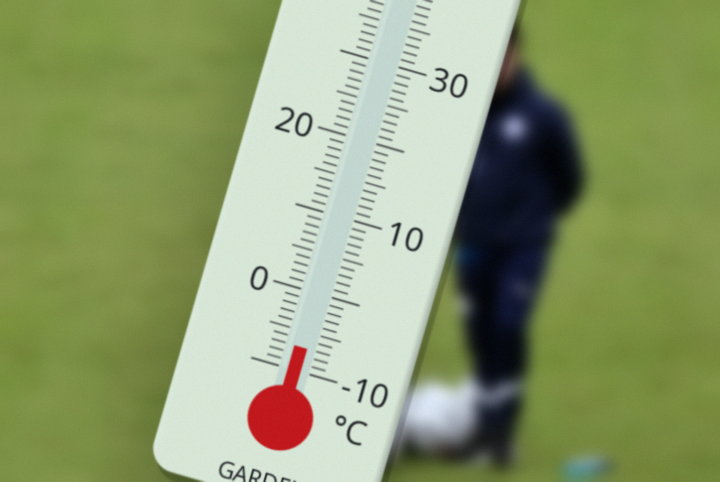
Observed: -7 °C
